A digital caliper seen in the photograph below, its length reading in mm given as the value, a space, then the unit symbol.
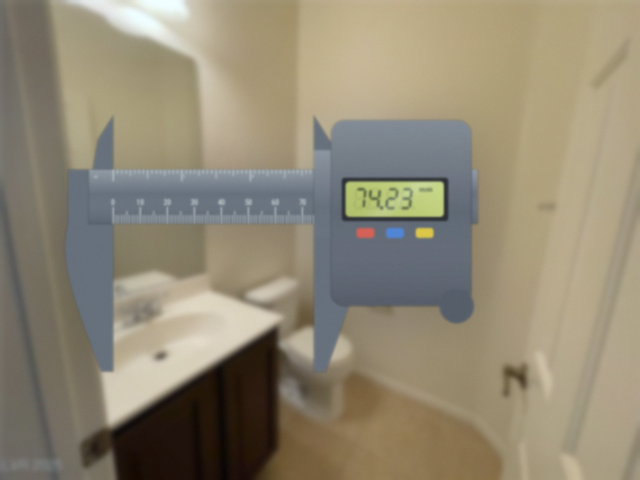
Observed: 74.23 mm
